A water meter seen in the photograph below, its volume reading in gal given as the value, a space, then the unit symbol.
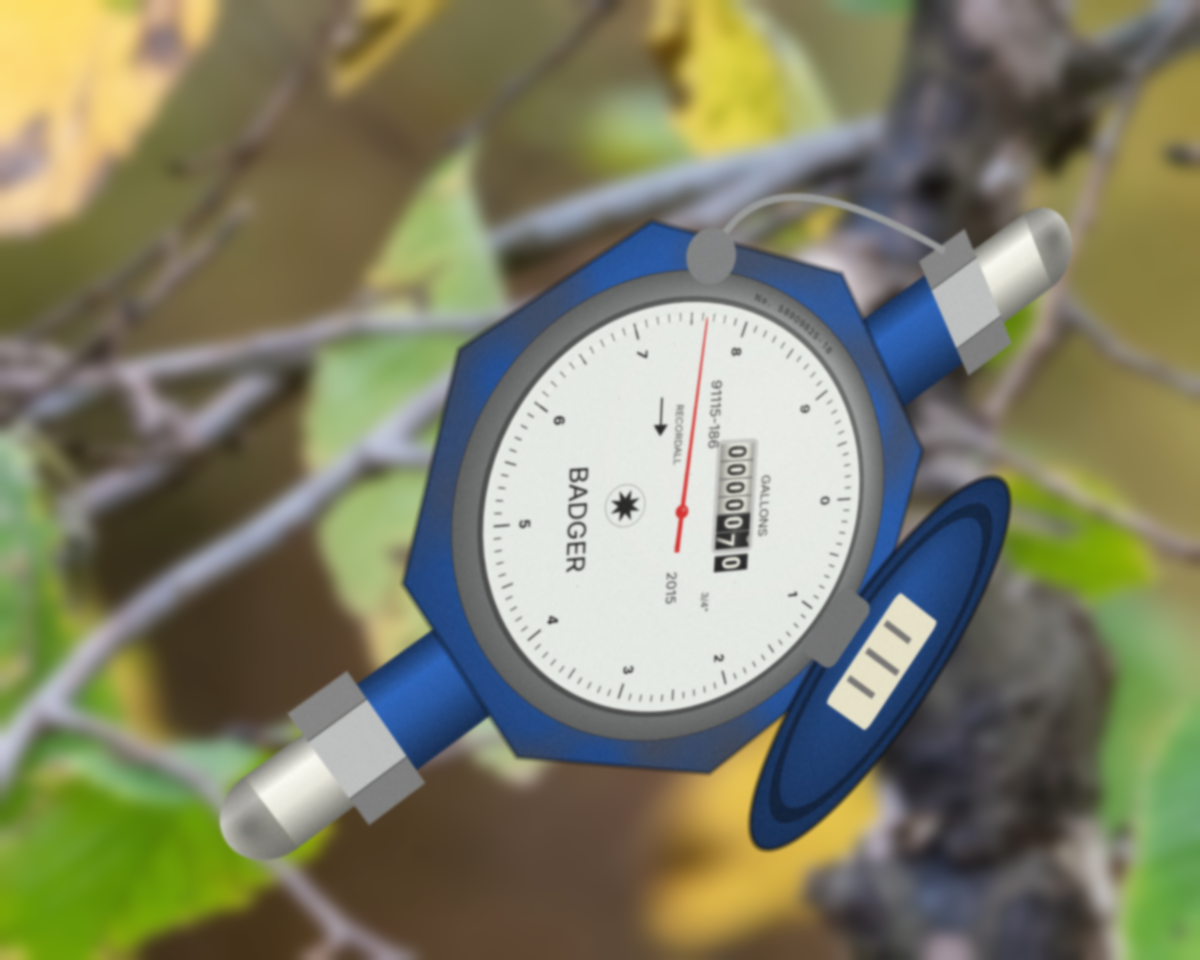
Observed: 67.6 gal
